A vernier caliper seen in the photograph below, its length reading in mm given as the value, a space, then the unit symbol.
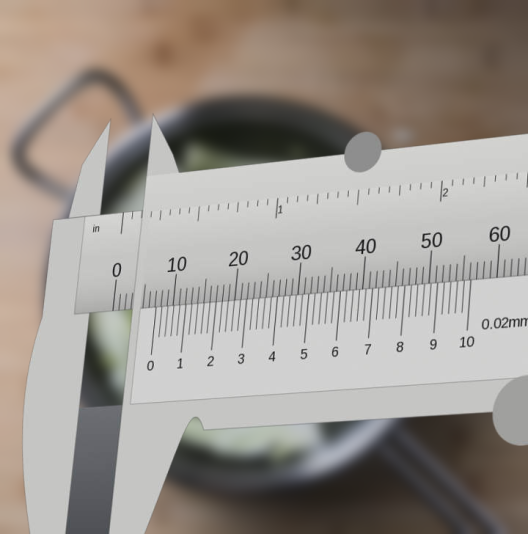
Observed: 7.2 mm
